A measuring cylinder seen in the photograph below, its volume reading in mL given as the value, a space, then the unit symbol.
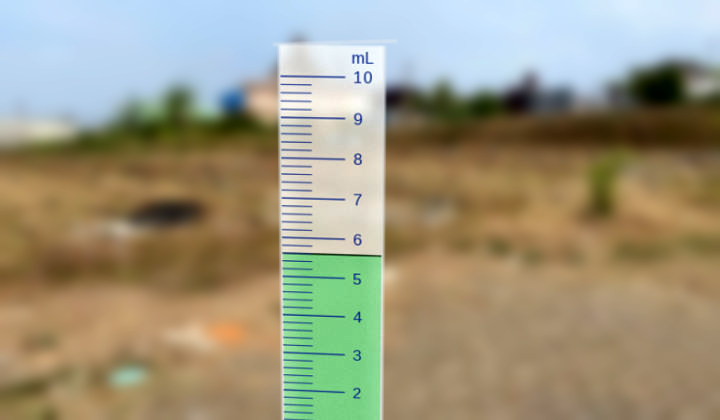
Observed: 5.6 mL
